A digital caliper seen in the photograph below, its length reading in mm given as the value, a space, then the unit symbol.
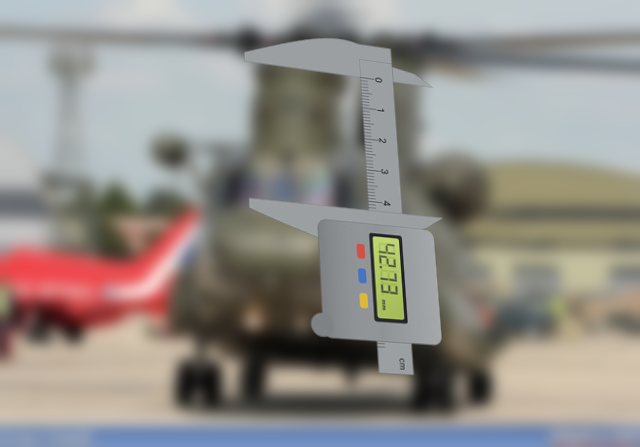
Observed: 42.73 mm
